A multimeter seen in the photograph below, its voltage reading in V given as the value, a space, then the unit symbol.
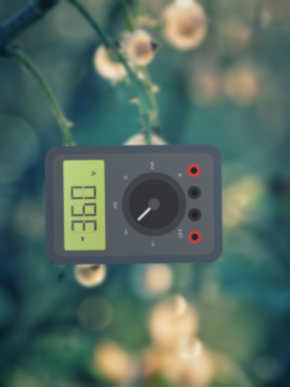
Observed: -360 V
